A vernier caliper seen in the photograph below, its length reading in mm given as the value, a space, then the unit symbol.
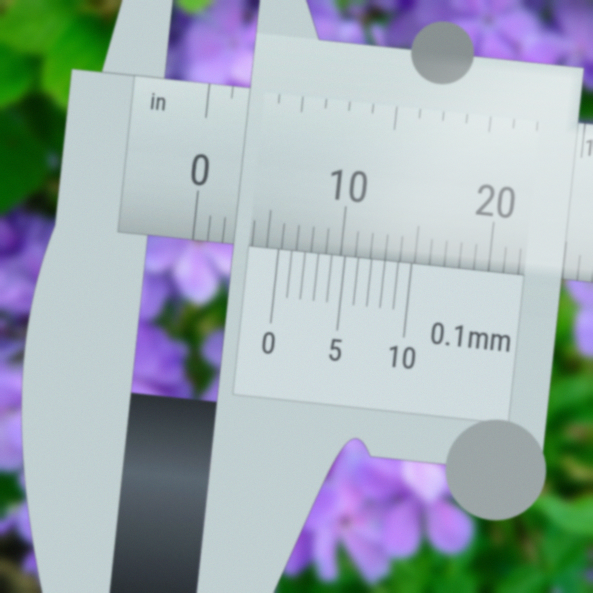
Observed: 5.8 mm
